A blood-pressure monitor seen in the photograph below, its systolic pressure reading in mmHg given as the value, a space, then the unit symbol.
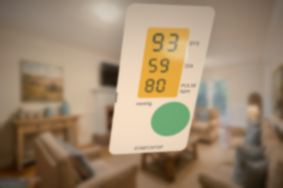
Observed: 93 mmHg
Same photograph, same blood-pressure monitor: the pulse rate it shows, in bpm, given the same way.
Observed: 80 bpm
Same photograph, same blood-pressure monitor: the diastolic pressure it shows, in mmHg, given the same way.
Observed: 59 mmHg
